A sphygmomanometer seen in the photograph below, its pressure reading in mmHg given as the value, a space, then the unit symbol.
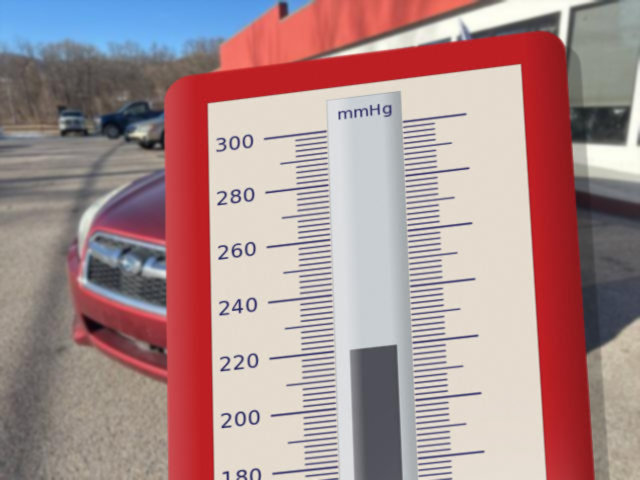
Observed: 220 mmHg
